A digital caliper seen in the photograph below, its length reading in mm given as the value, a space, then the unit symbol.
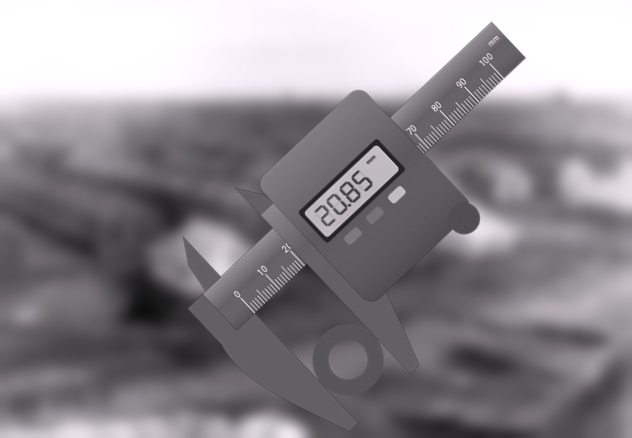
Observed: 20.85 mm
